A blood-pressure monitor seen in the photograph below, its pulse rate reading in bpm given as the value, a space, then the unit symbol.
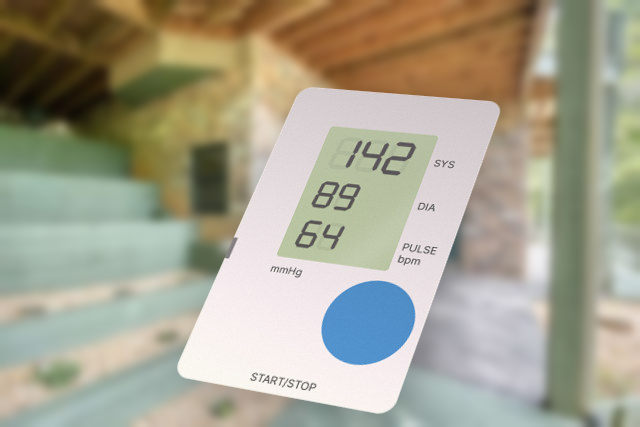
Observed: 64 bpm
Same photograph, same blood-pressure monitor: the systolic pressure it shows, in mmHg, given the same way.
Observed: 142 mmHg
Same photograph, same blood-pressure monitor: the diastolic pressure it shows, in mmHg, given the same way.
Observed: 89 mmHg
